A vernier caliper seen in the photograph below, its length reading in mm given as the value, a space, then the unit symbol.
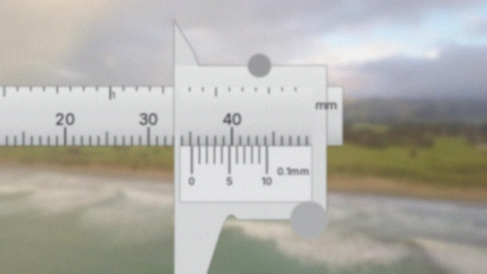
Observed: 35.2 mm
